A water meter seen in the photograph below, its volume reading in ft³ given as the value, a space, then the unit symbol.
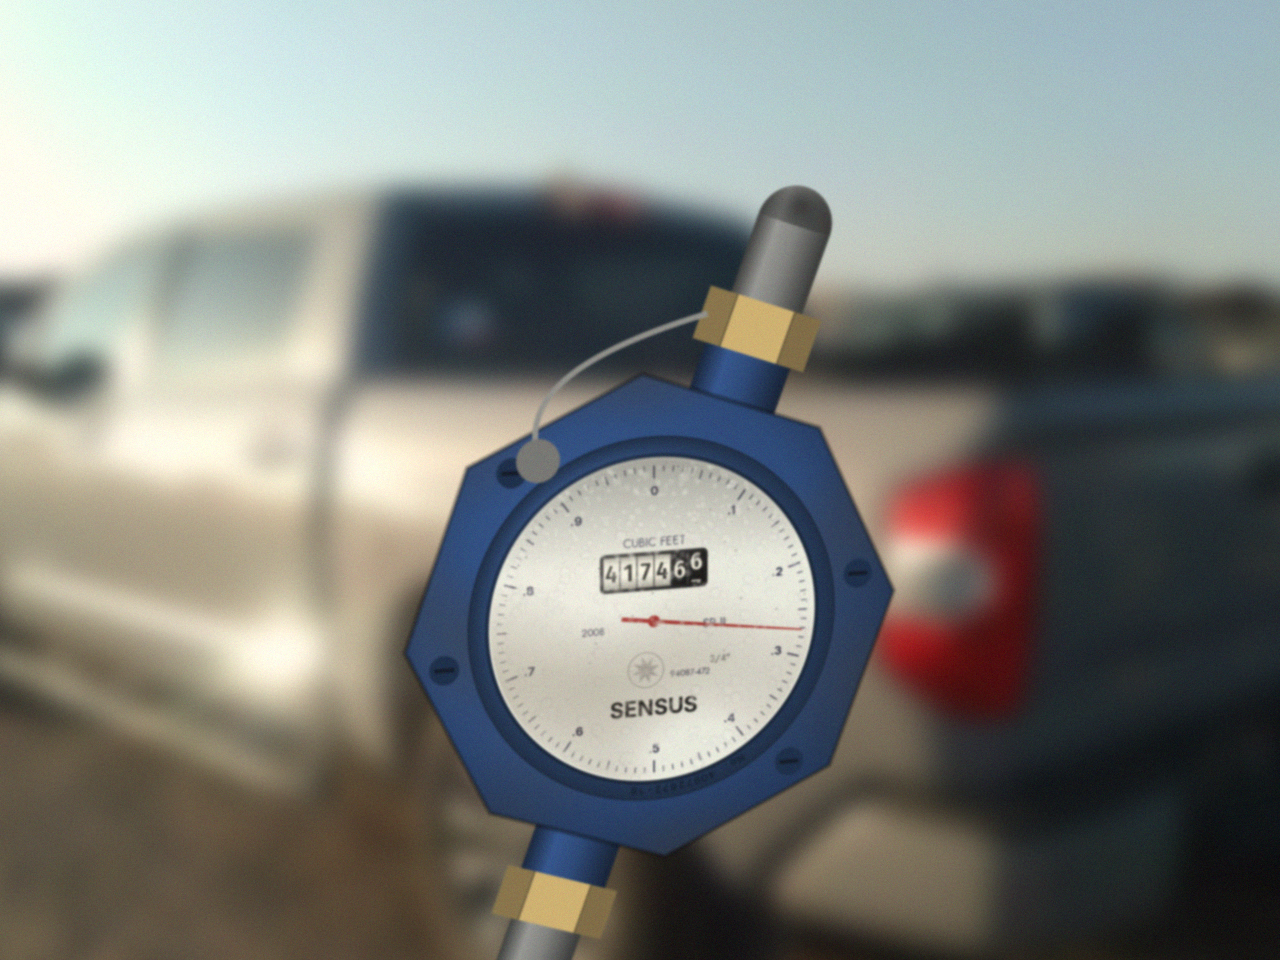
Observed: 417466.27 ft³
